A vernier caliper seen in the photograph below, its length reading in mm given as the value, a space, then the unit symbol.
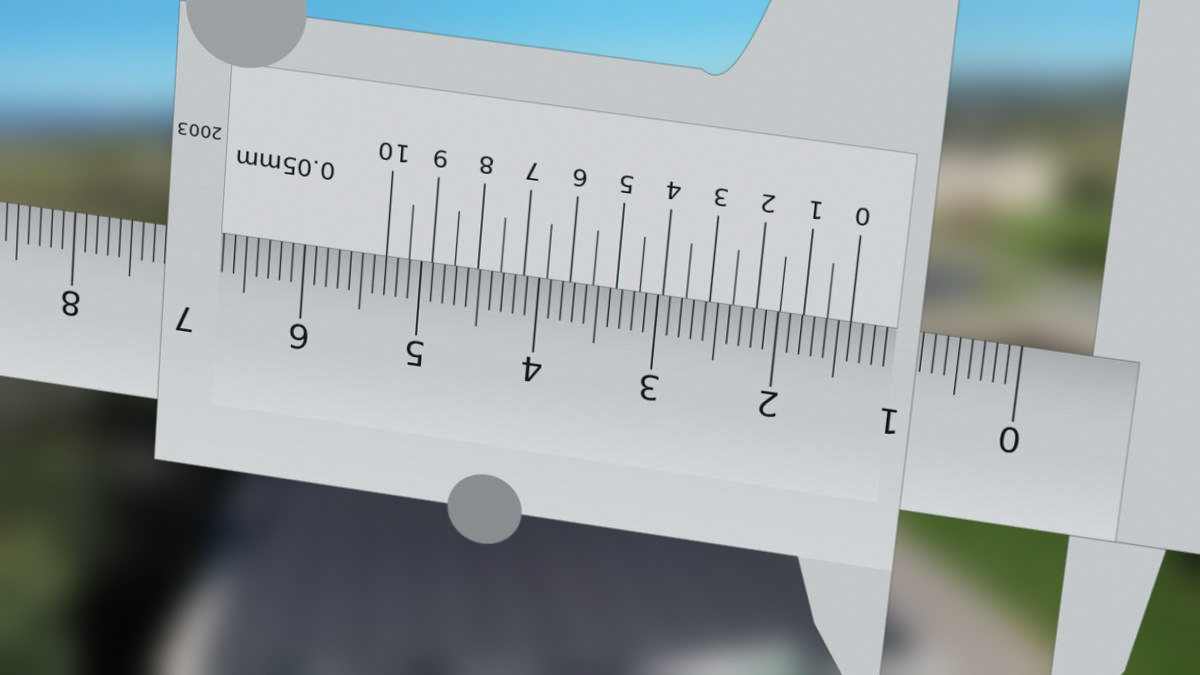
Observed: 14.0 mm
